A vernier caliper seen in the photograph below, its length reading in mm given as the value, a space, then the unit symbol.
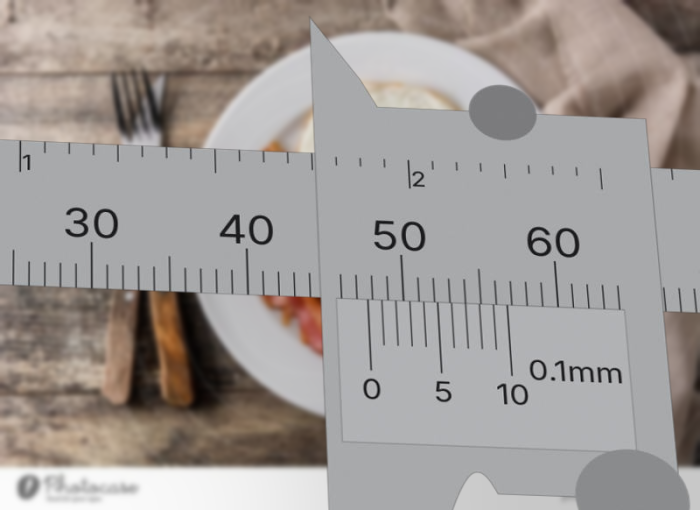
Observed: 47.7 mm
